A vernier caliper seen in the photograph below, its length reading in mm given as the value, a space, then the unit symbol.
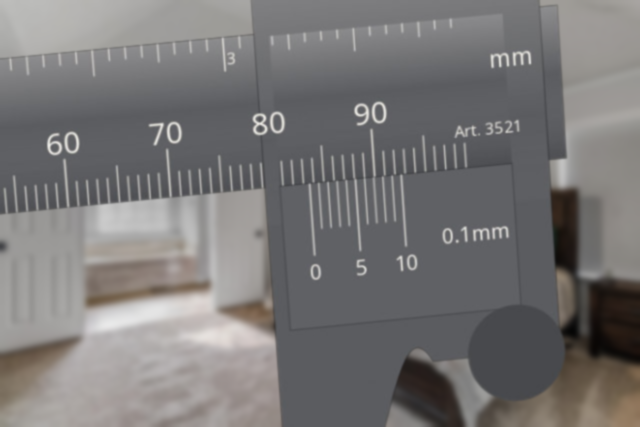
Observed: 83.6 mm
